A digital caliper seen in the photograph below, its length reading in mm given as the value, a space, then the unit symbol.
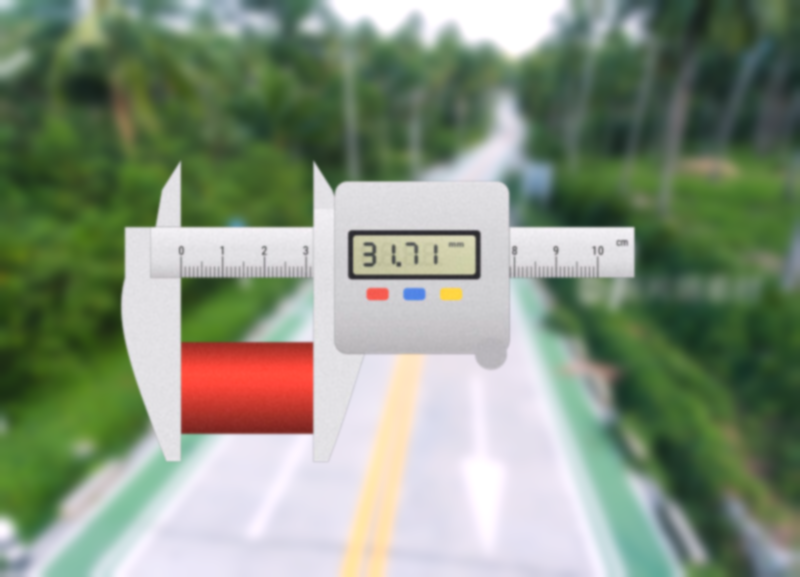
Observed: 31.71 mm
